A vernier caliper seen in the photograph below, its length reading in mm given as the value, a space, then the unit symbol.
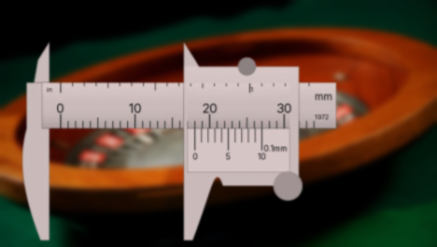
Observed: 18.0 mm
